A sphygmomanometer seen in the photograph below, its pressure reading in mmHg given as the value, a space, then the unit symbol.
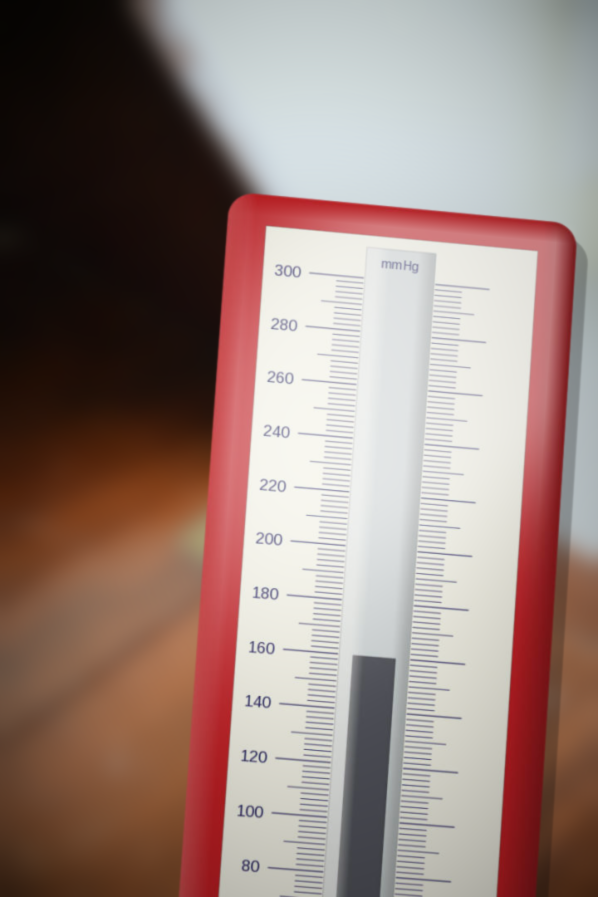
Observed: 160 mmHg
